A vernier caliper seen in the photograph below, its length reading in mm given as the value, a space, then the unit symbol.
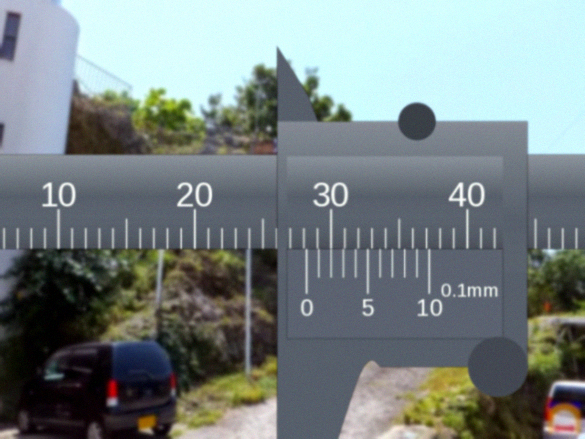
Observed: 28.2 mm
